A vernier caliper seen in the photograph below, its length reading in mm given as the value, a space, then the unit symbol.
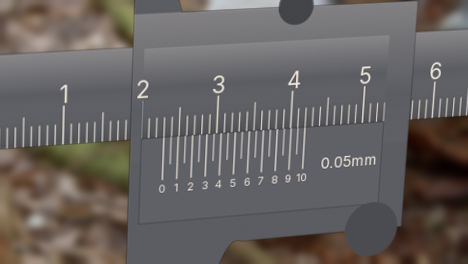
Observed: 23.0 mm
